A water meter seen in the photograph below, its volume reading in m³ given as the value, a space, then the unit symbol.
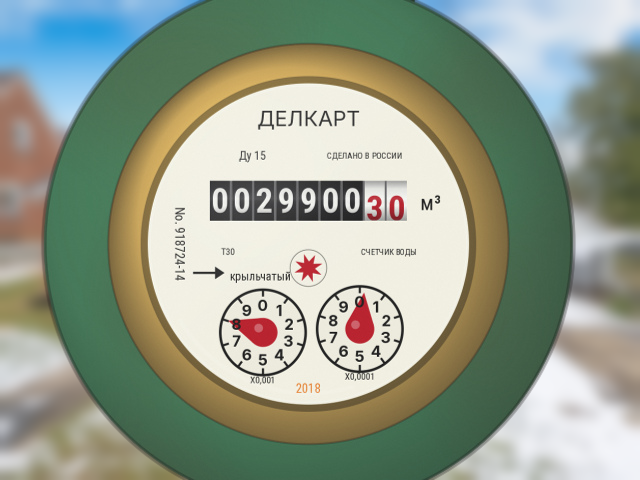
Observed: 29900.2980 m³
